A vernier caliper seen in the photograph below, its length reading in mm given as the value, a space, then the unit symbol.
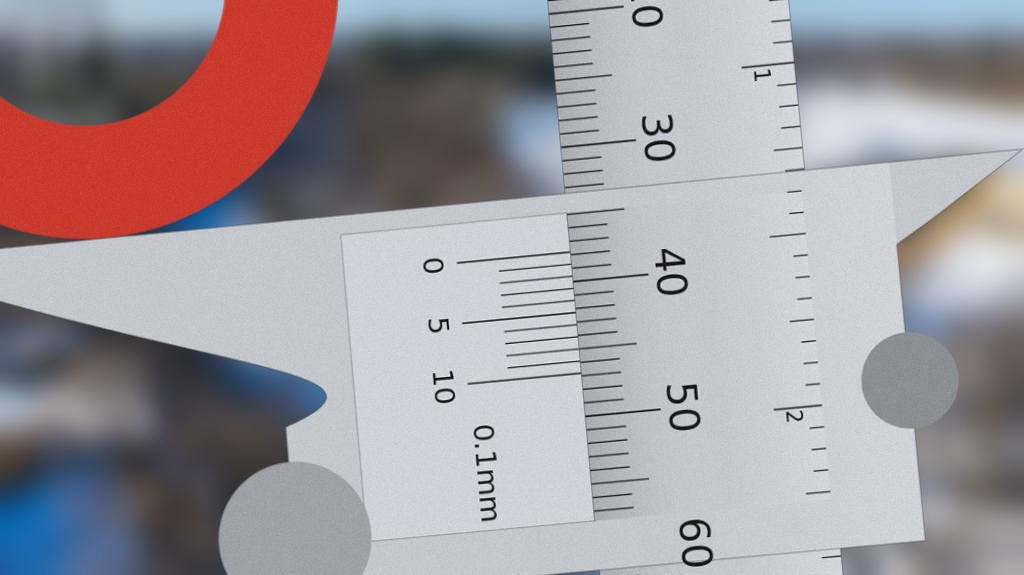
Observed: 37.8 mm
